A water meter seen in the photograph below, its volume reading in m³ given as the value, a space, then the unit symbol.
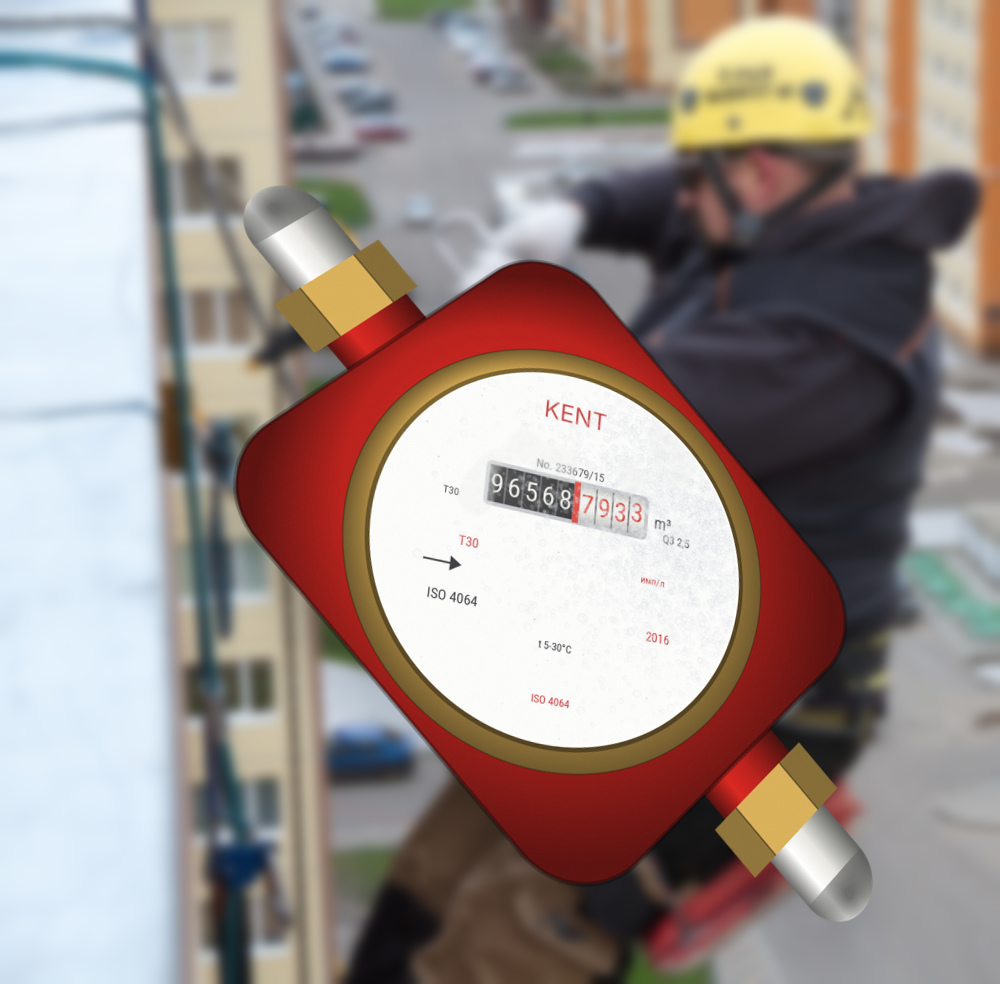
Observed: 96568.7933 m³
